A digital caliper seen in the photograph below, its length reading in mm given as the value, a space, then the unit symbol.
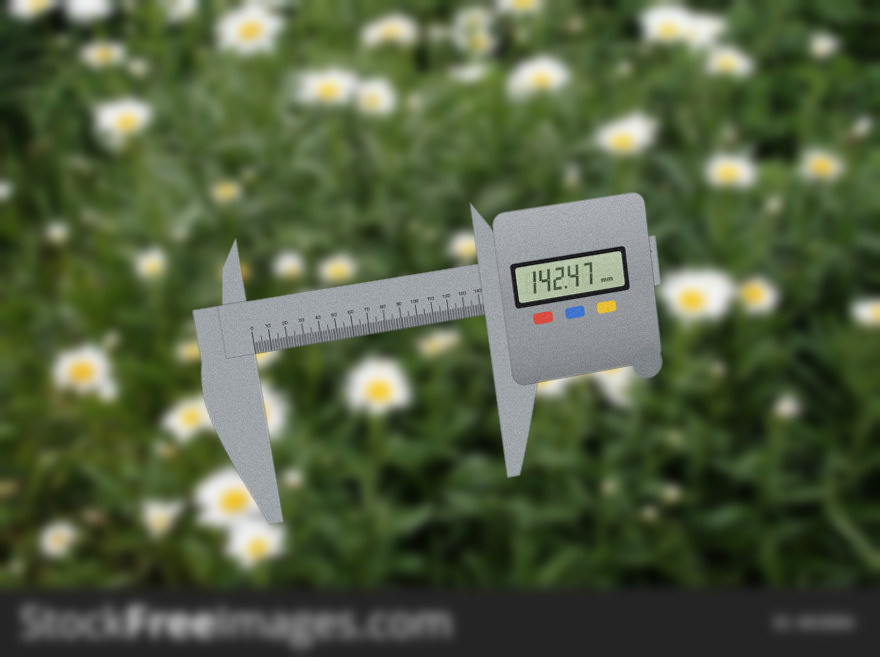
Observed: 142.47 mm
